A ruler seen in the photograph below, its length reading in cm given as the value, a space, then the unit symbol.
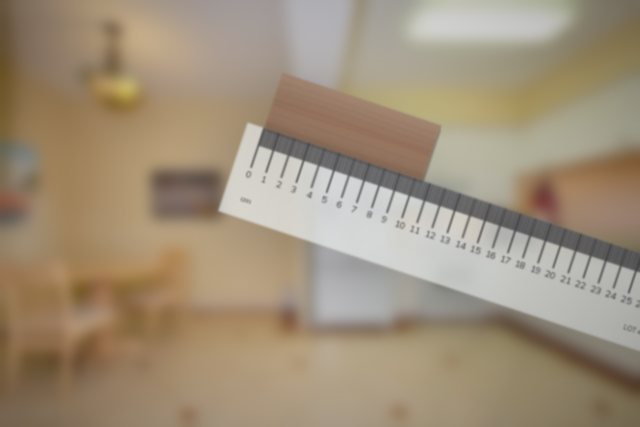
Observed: 10.5 cm
